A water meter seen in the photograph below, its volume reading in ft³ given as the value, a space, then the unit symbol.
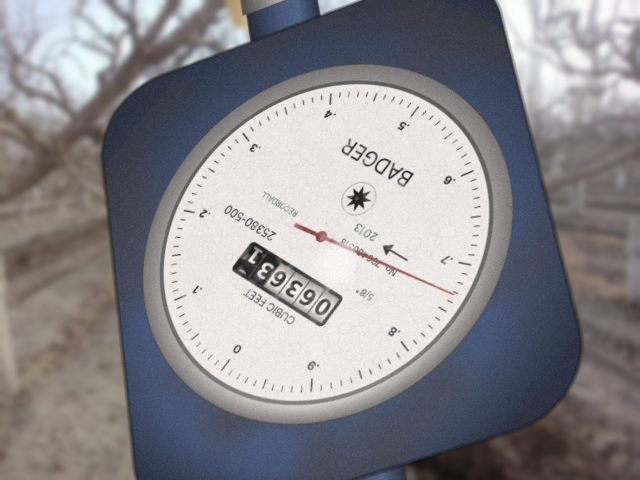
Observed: 63630.73 ft³
